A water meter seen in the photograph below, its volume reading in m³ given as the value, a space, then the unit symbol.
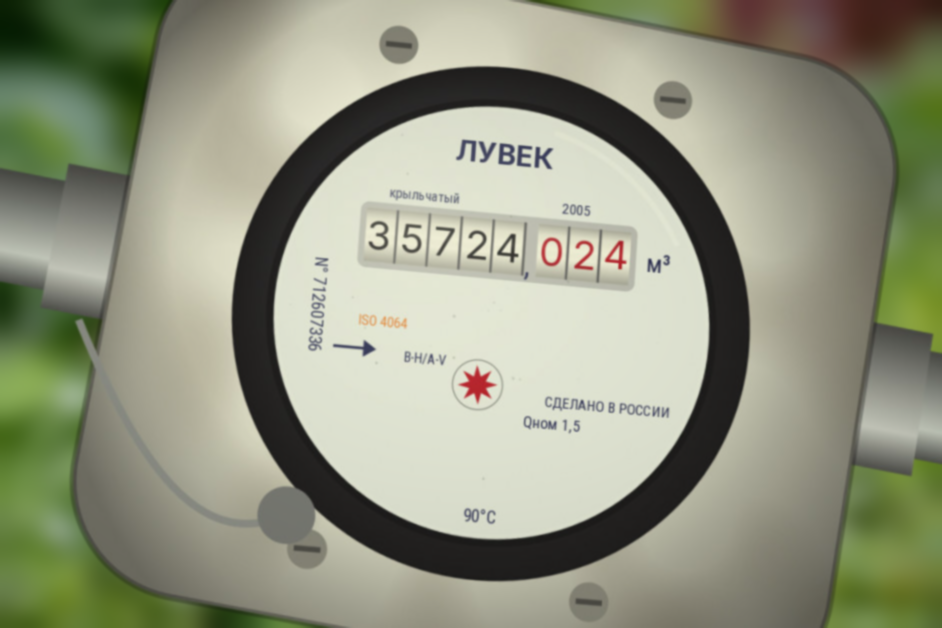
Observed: 35724.024 m³
